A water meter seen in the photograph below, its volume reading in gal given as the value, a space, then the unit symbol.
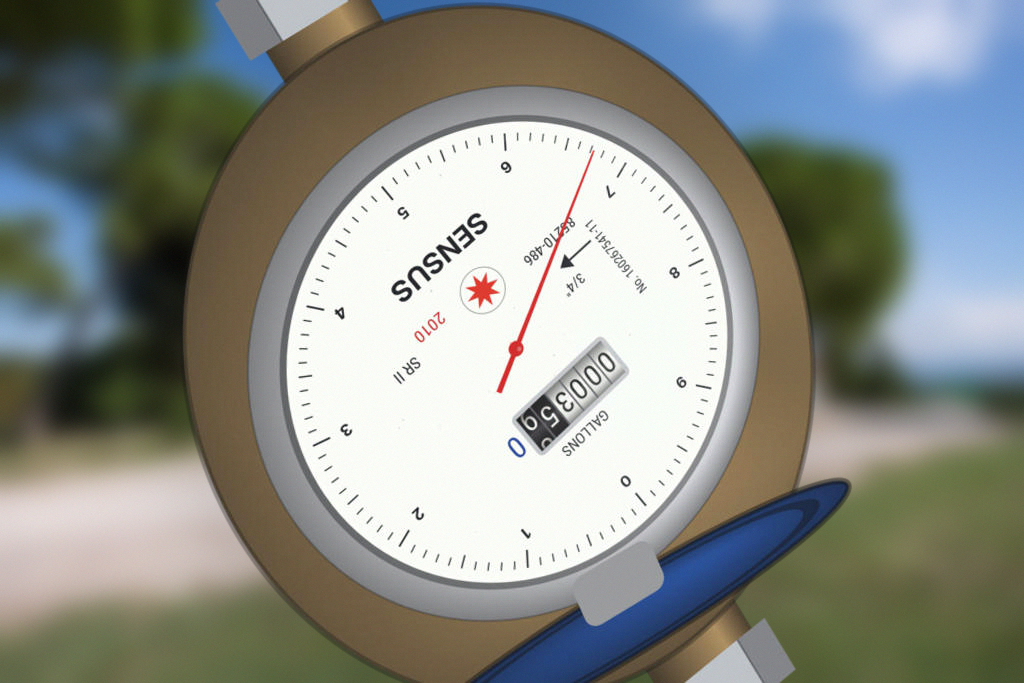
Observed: 3586.7 gal
